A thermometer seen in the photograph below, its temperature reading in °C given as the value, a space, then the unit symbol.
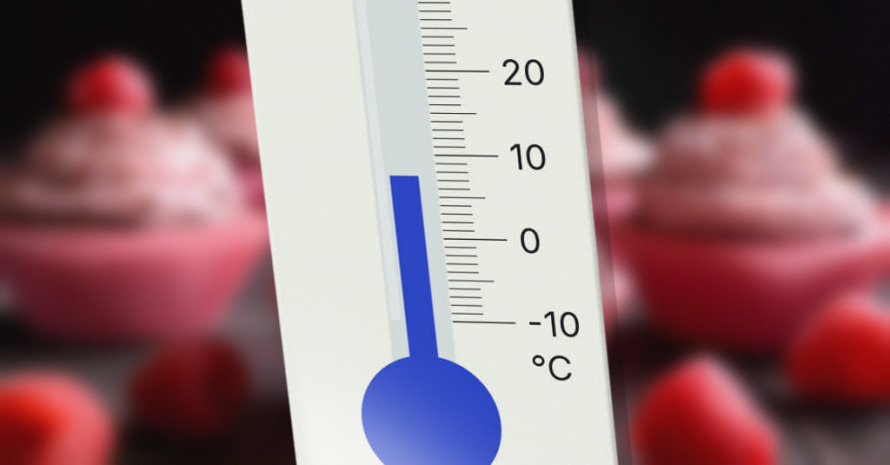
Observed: 7.5 °C
